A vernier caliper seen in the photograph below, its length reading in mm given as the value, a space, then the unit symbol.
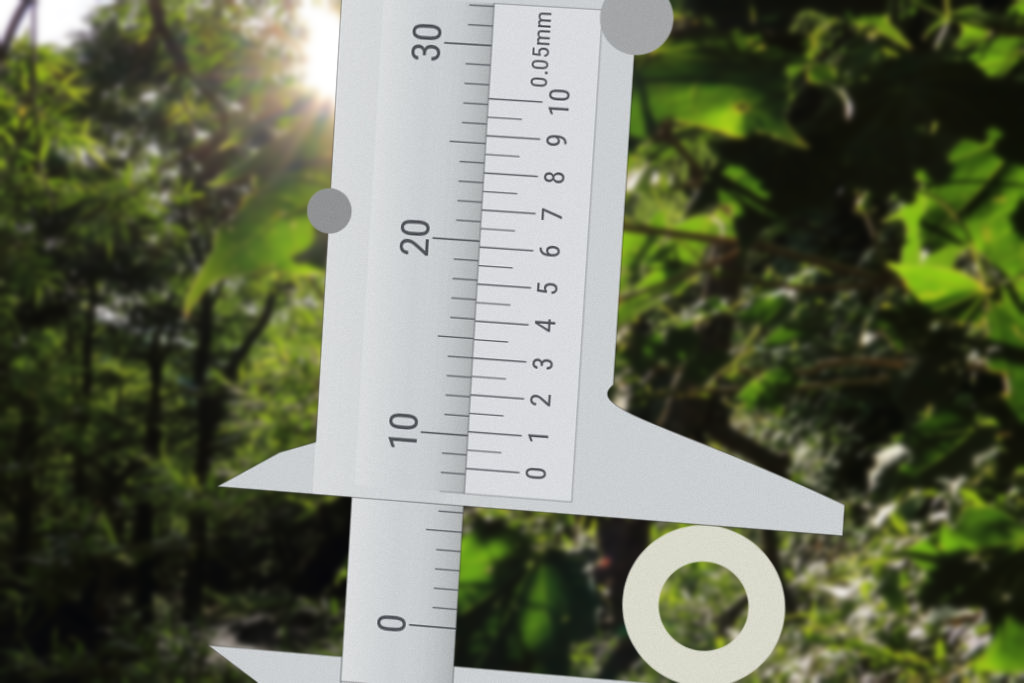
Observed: 8.3 mm
